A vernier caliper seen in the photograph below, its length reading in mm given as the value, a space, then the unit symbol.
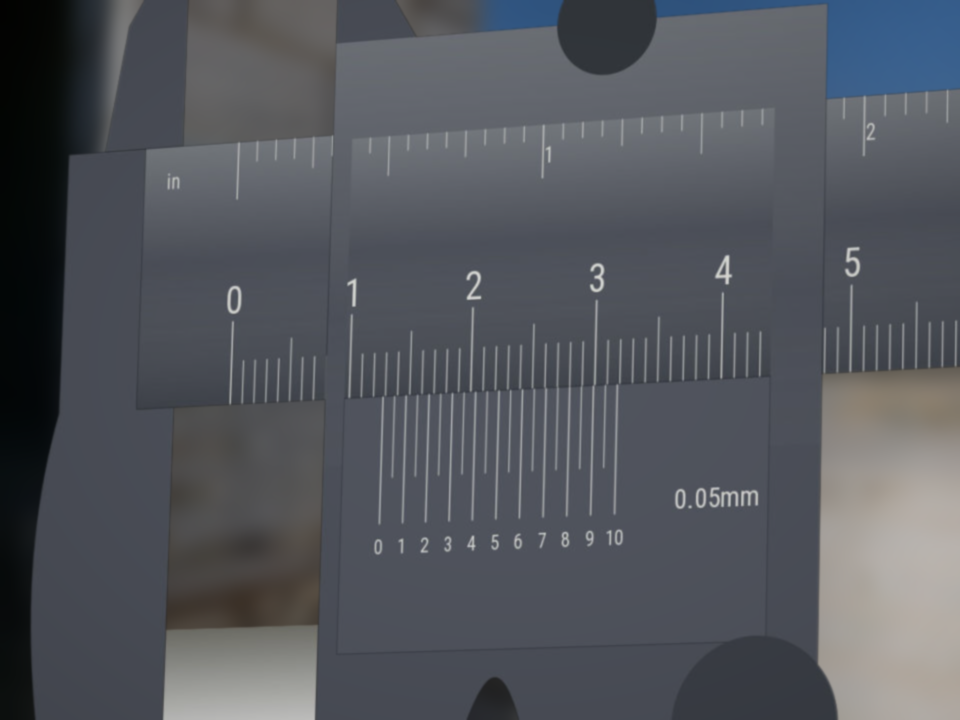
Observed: 12.8 mm
